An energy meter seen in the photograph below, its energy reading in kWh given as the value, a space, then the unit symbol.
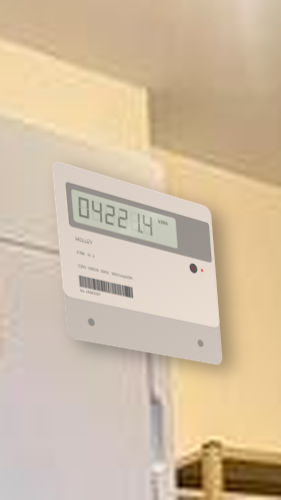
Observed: 4221.4 kWh
